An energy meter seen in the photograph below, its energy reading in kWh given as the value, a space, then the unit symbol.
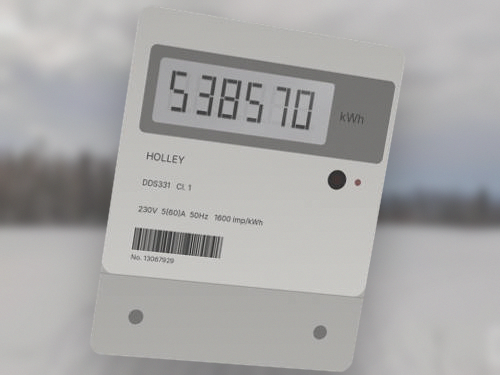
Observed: 538570 kWh
